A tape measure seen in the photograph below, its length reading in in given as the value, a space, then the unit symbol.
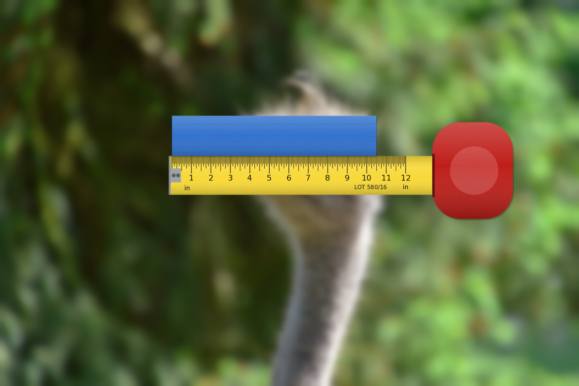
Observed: 10.5 in
